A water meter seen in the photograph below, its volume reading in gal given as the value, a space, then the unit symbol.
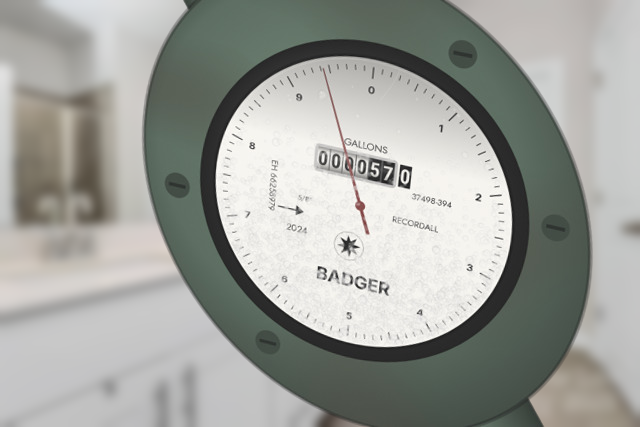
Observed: 569.4 gal
